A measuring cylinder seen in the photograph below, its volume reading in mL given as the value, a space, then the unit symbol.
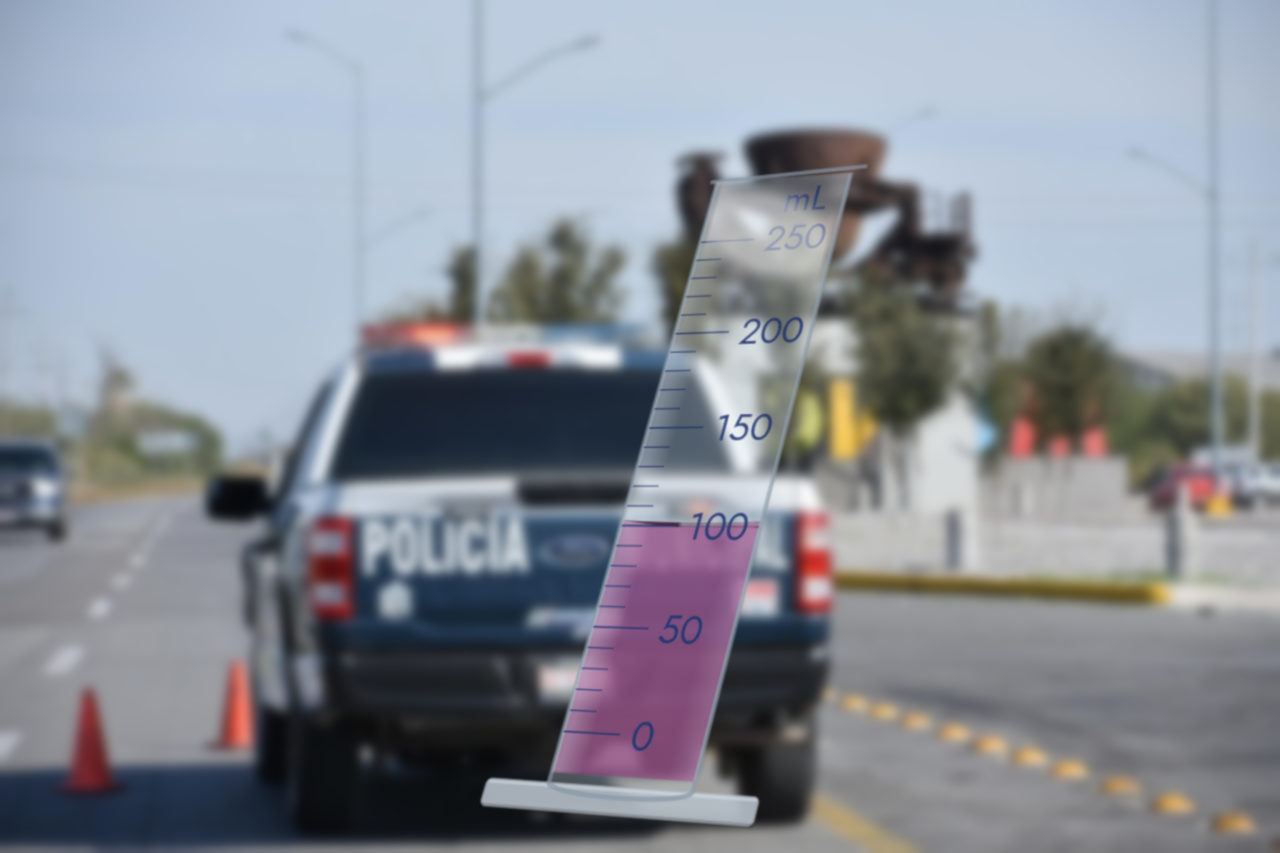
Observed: 100 mL
